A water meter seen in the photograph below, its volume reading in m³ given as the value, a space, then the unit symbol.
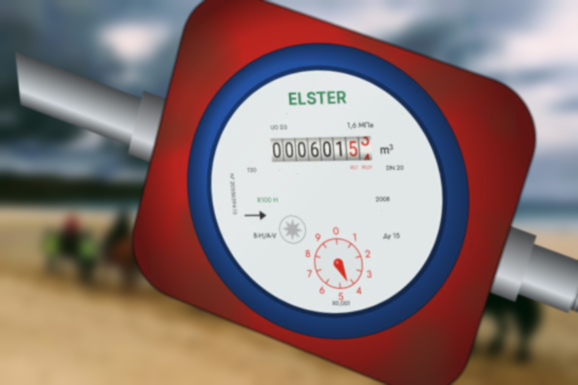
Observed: 601.534 m³
